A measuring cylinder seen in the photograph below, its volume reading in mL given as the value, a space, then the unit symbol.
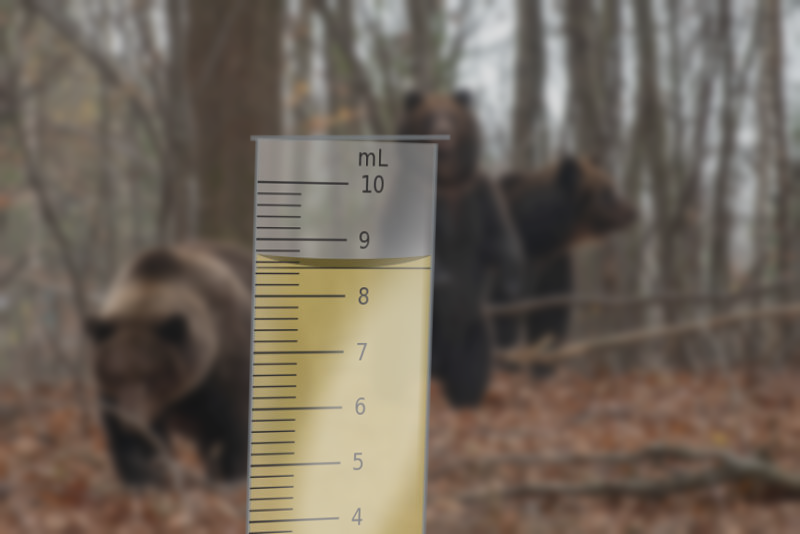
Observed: 8.5 mL
